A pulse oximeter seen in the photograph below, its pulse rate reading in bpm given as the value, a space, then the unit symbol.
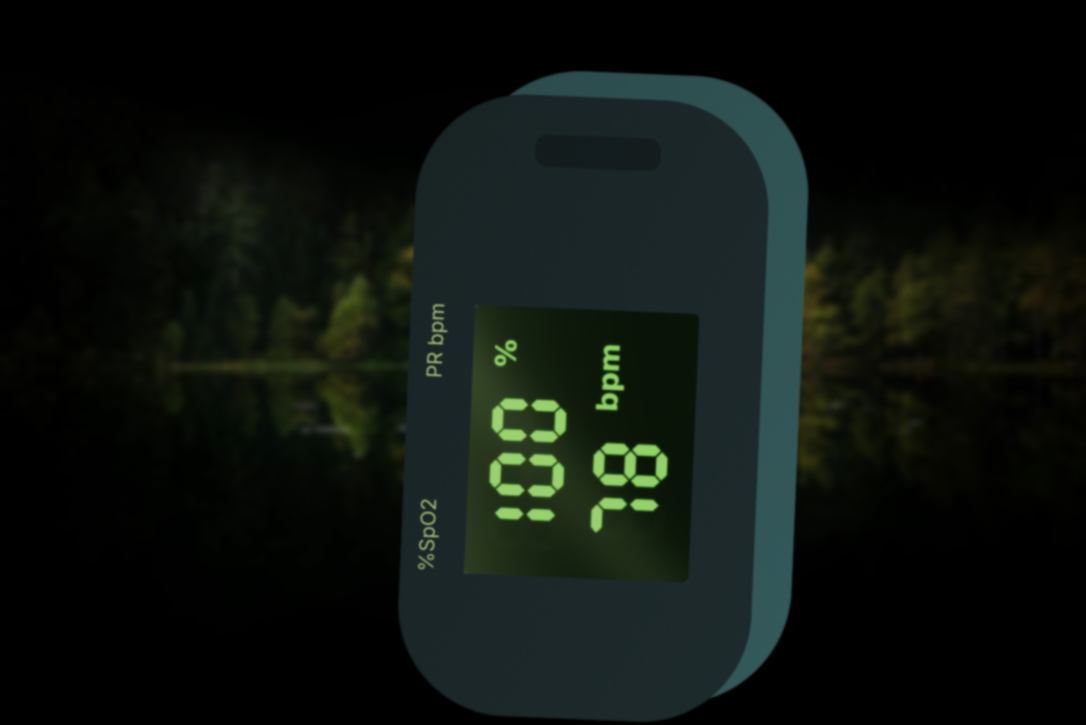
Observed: 78 bpm
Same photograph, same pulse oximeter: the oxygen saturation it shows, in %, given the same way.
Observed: 100 %
